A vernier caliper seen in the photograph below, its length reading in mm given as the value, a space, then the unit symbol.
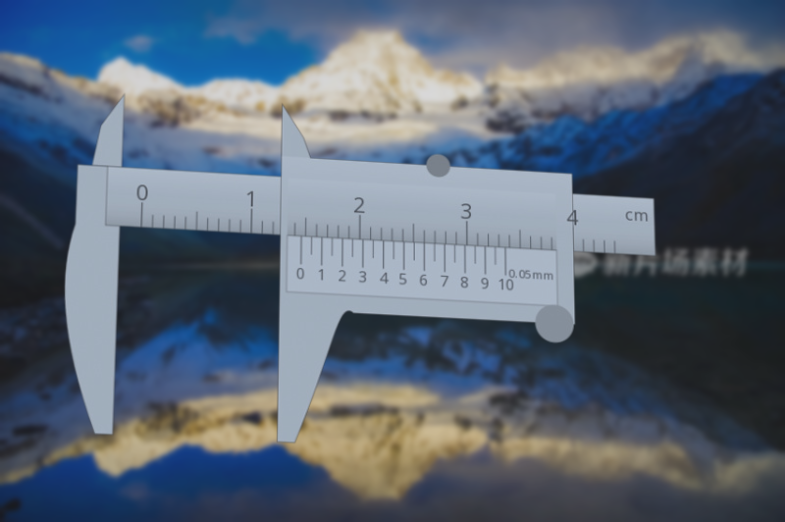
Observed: 14.6 mm
